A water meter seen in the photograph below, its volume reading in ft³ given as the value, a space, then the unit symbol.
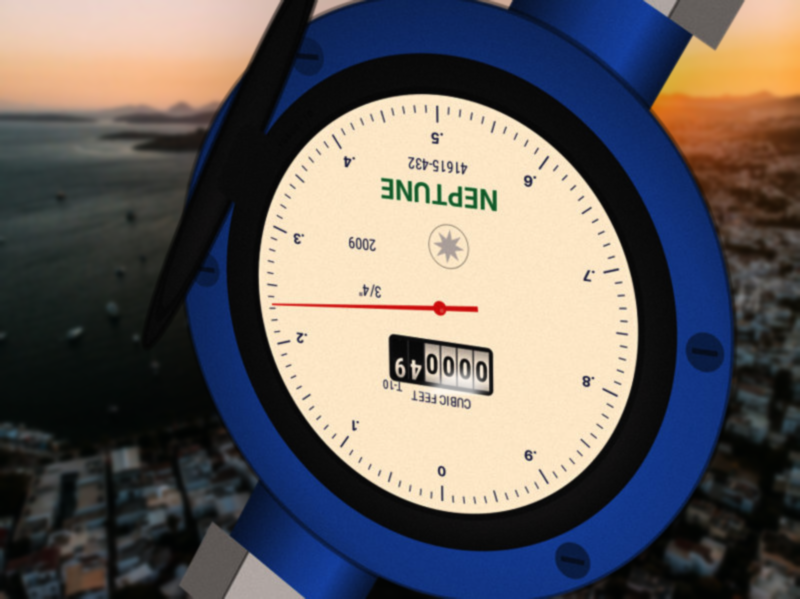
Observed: 49.23 ft³
